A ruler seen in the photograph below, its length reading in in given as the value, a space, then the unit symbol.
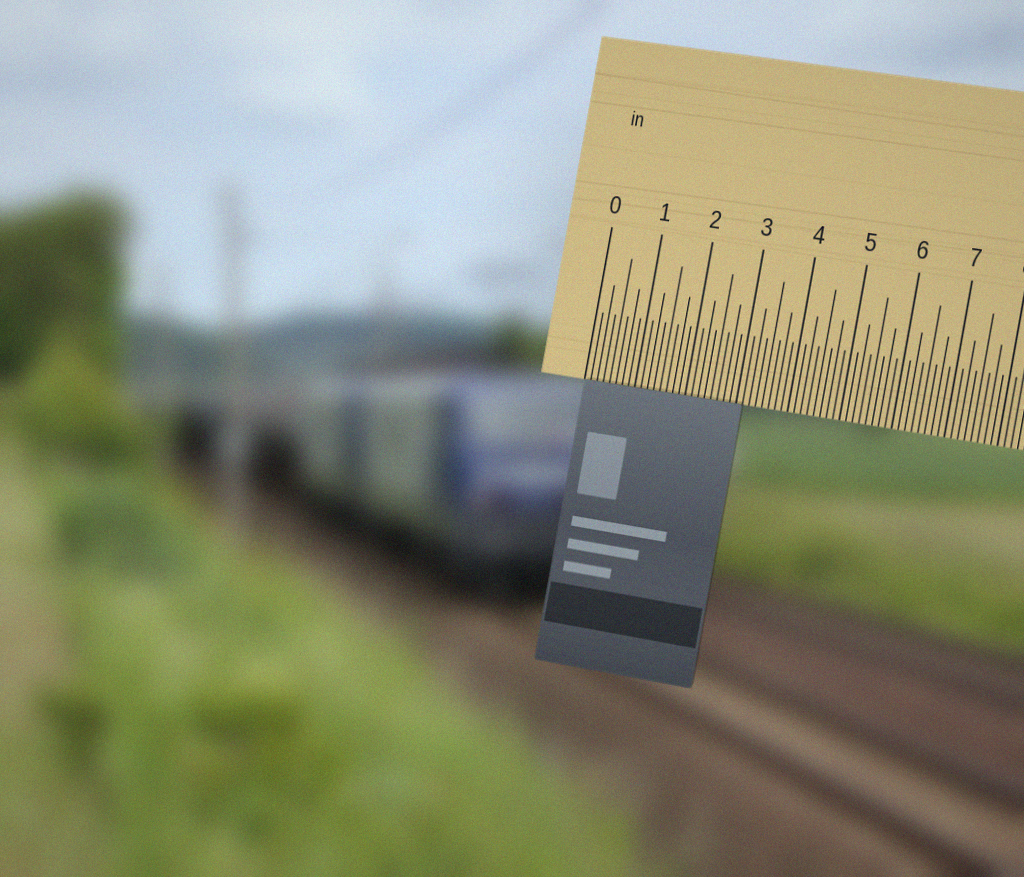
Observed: 3.125 in
